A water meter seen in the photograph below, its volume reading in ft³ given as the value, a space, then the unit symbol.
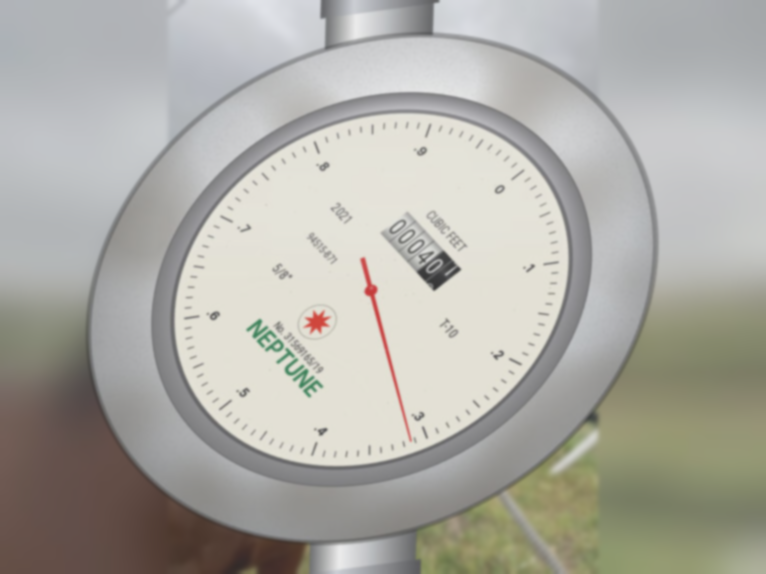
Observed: 401.31 ft³
